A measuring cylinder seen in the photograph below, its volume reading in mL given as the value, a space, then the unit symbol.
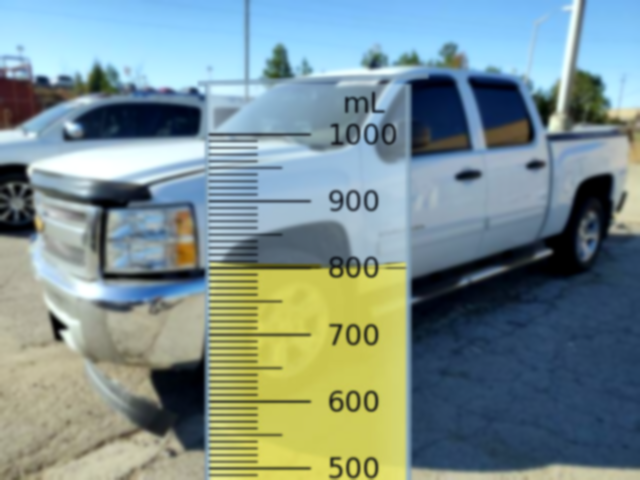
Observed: 800 mL
